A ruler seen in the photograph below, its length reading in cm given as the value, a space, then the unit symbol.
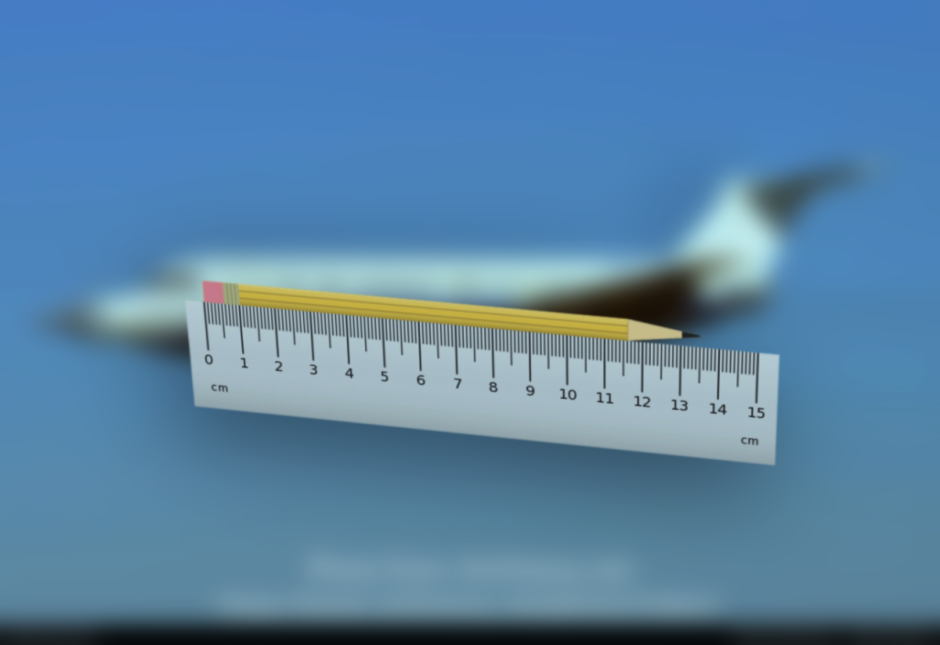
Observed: 13.5 cm
